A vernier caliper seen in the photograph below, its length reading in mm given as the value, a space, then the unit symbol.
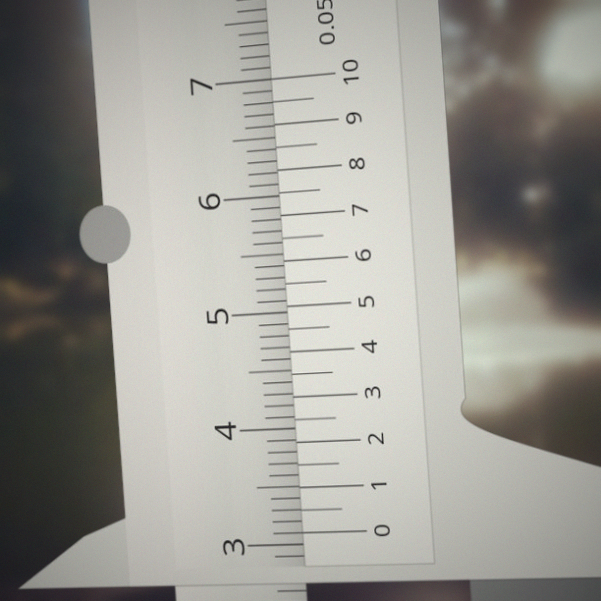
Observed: 31.0 mm
